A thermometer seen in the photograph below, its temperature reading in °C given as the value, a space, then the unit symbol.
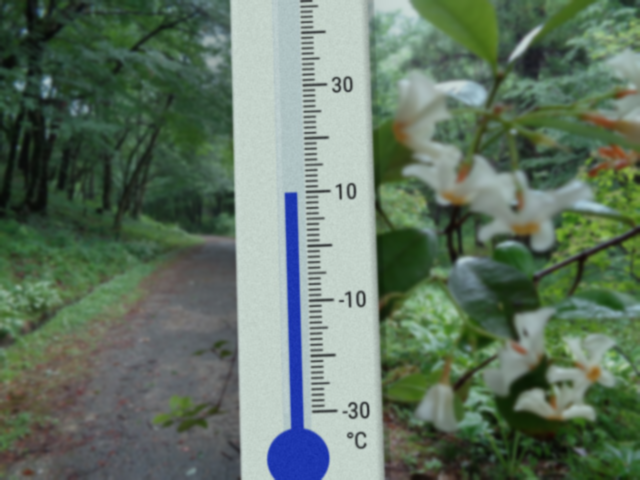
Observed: 10 °C
